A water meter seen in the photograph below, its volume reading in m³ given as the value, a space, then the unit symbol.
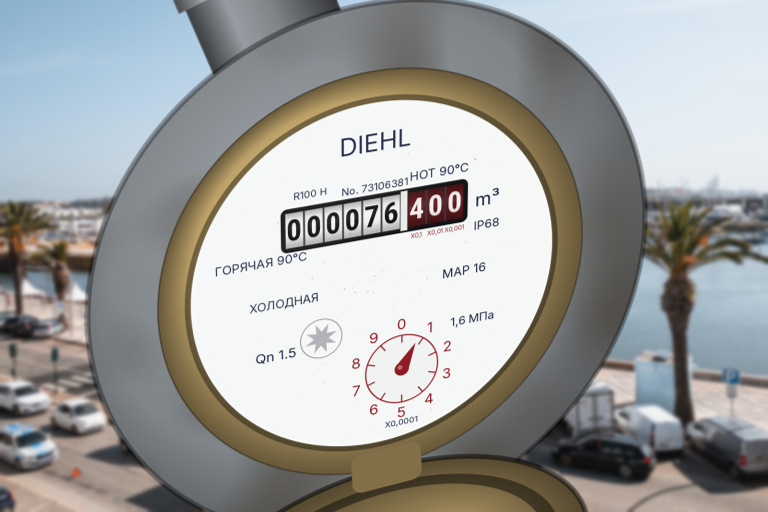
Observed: 76.4000 m³
